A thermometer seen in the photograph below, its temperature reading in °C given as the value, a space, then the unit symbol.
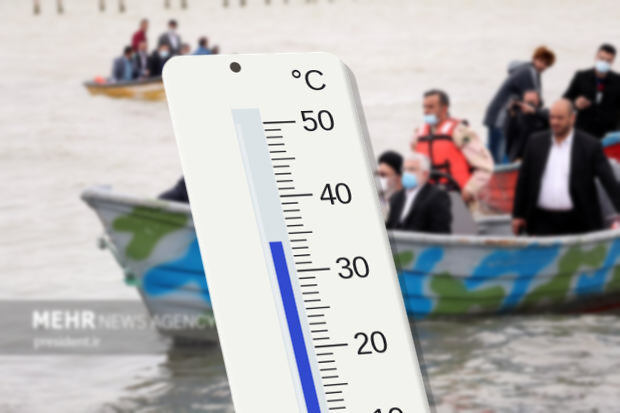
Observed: 34 °C
